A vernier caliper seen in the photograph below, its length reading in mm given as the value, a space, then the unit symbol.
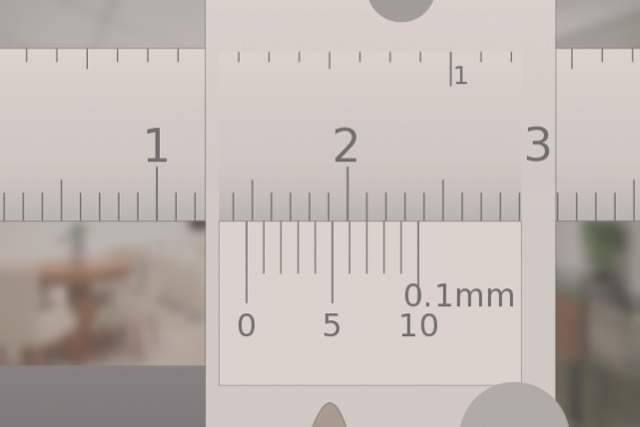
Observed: 14.7 mm
